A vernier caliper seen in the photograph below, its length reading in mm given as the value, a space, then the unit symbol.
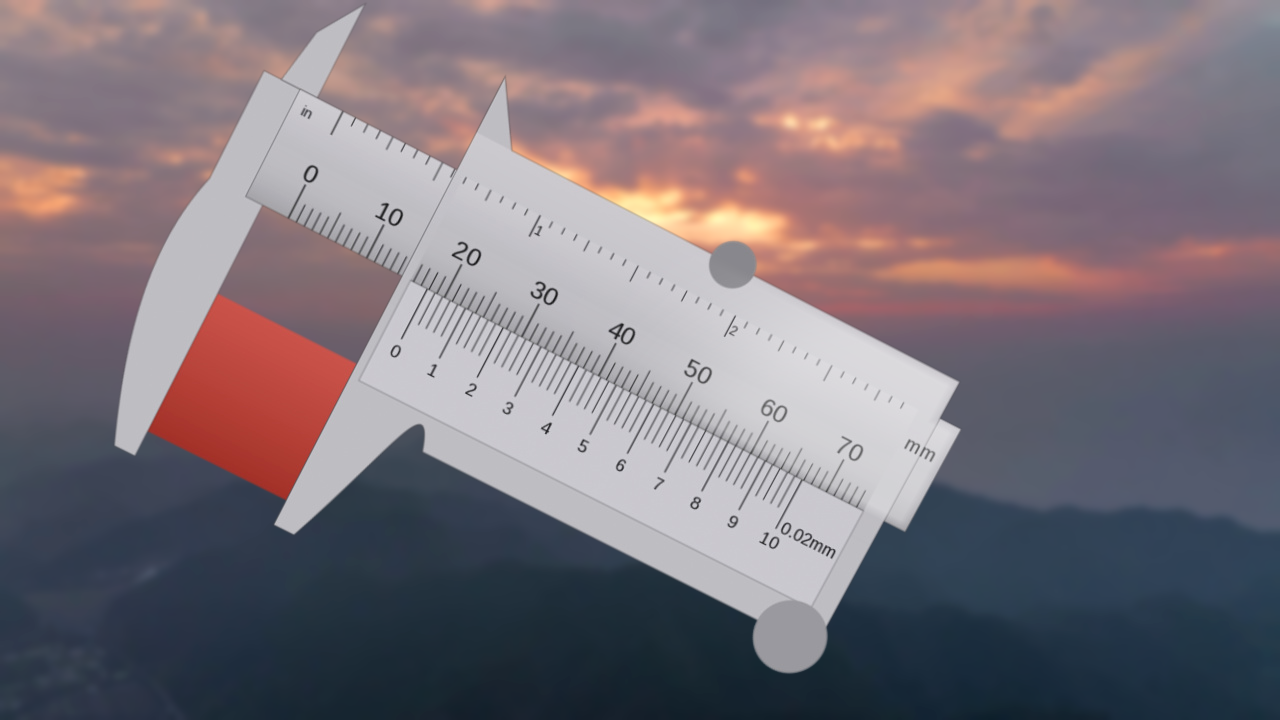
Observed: 17.8 mm
